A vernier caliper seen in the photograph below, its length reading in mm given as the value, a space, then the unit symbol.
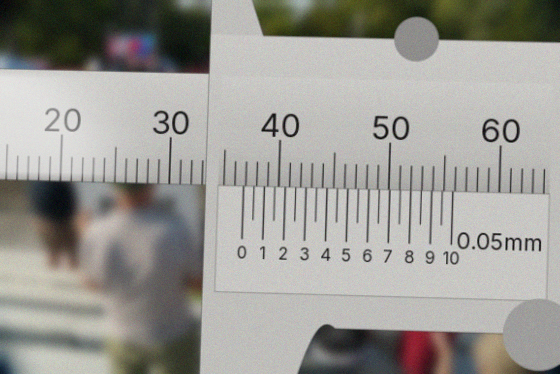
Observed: 36.8 mm
